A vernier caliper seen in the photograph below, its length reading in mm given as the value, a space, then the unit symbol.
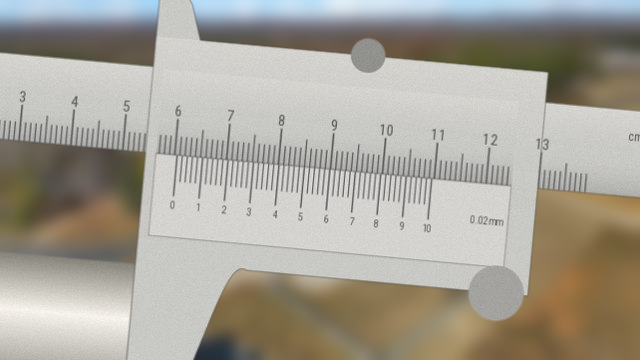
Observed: 60.5 mm
